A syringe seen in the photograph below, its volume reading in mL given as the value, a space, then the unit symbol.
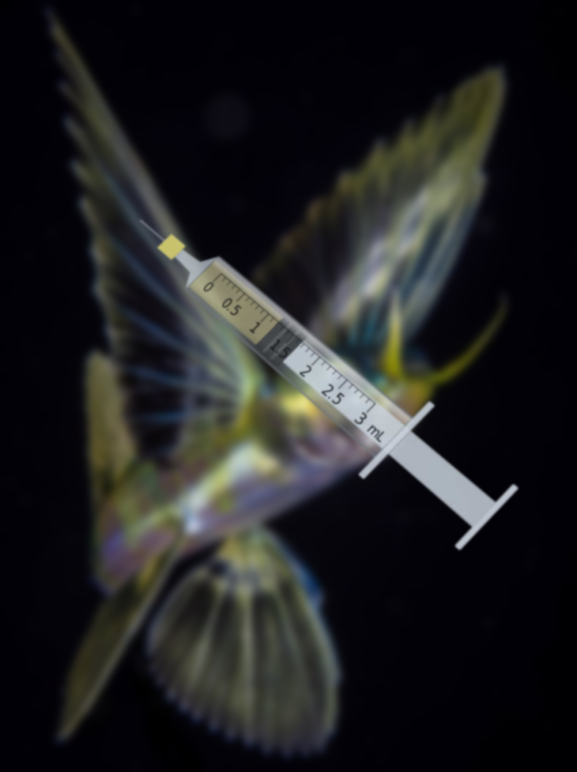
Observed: 1.2 mL
